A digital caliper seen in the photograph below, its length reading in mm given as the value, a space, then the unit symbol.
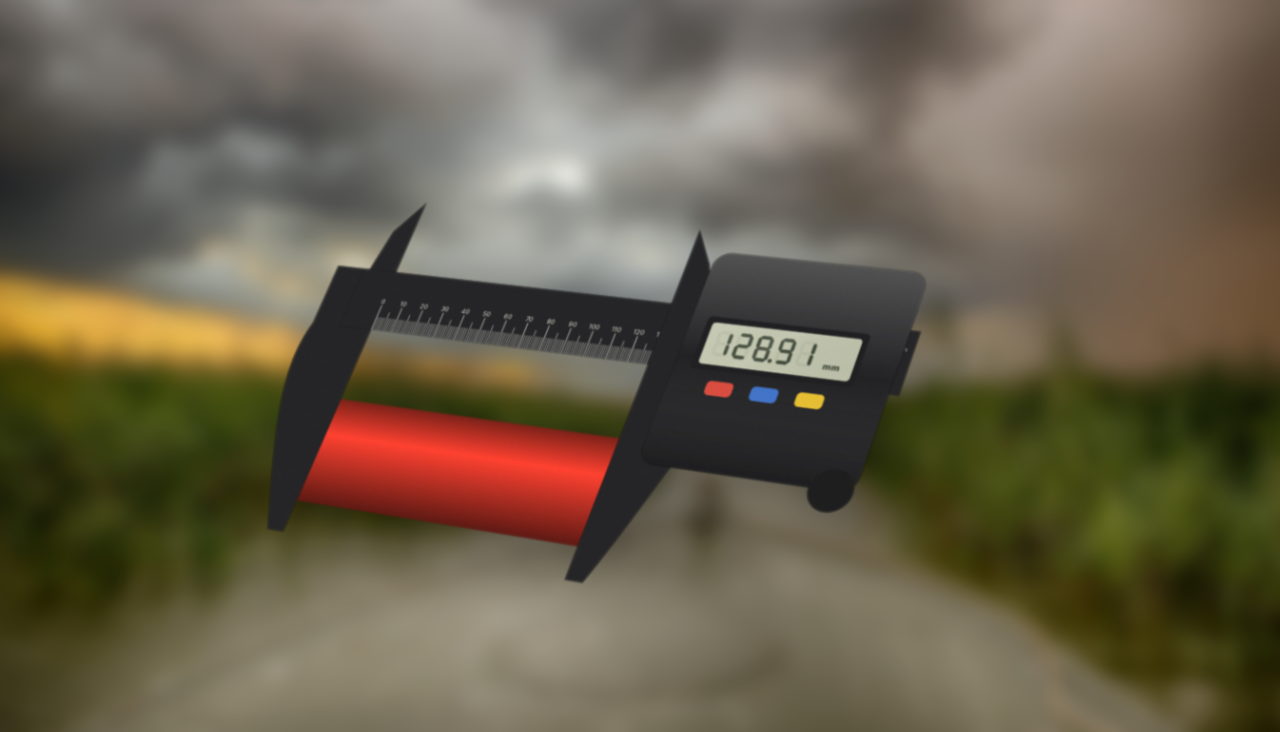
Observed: 128.91 mm
